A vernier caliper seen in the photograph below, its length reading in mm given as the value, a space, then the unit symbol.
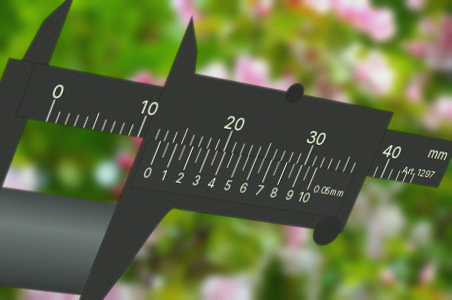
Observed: 12.6 mm
